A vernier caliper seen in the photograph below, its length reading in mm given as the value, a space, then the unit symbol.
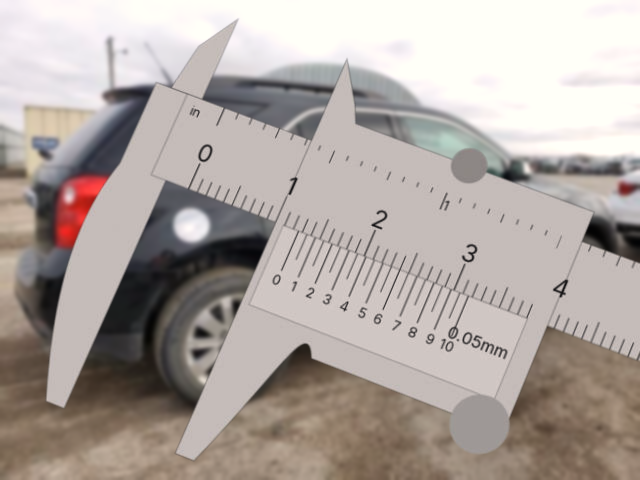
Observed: 12.6 mm
